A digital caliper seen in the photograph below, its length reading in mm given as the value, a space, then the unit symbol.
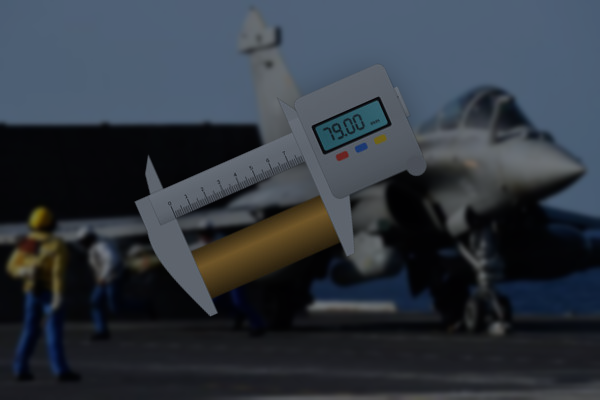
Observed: 79.00 mm
